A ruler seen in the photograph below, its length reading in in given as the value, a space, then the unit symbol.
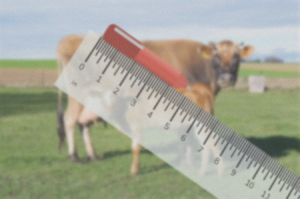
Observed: 5 in
